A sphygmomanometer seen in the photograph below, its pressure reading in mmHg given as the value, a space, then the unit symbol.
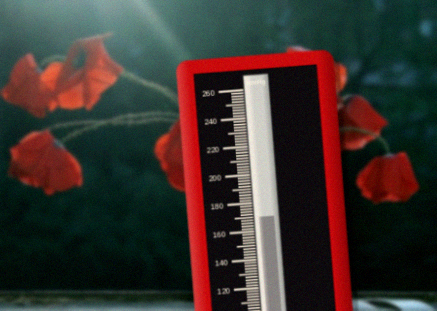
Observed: 170 mmHg
